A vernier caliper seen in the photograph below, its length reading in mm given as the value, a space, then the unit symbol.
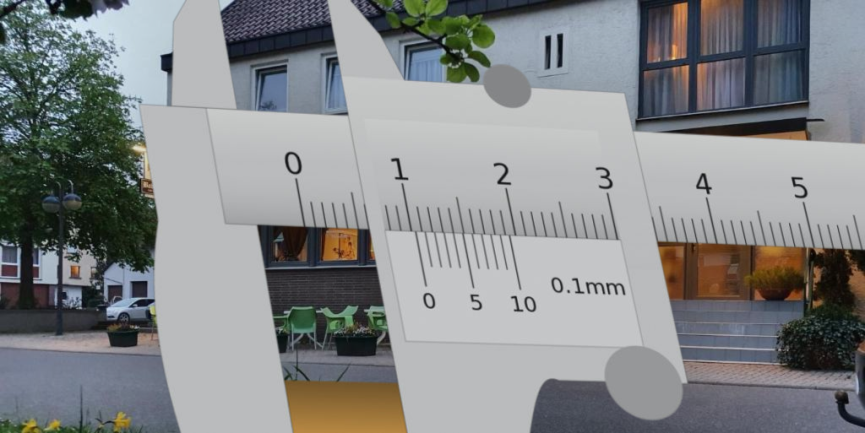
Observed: 10.4 mm
